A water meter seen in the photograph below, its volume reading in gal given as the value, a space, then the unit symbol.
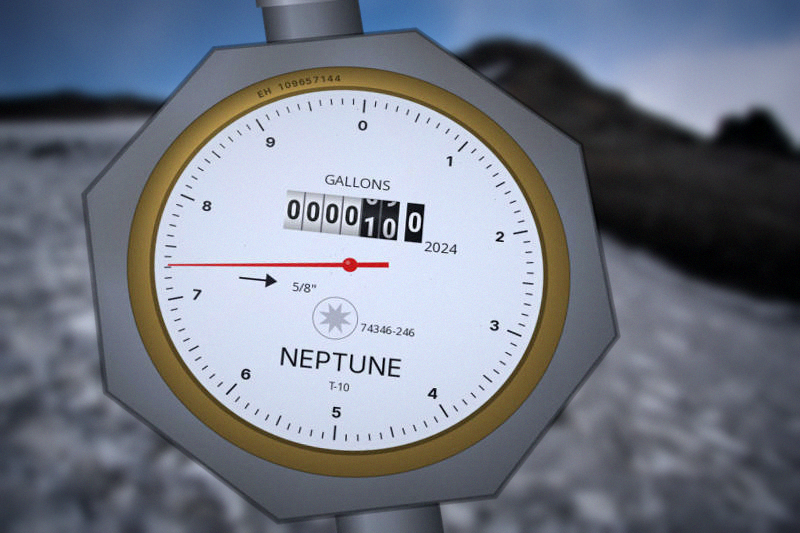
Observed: 97.3 gal
